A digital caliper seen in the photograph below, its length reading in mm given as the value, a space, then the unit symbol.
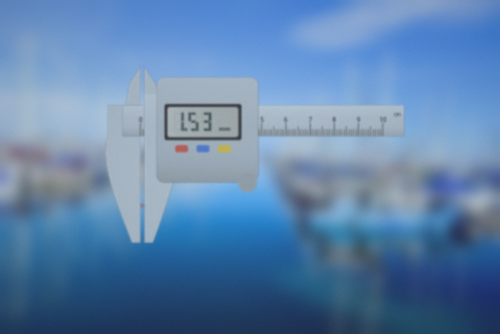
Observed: 1.53 mm
